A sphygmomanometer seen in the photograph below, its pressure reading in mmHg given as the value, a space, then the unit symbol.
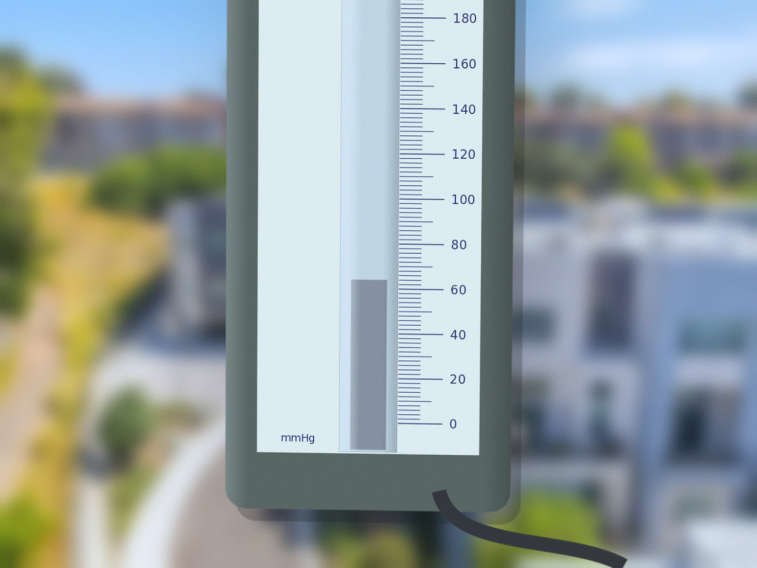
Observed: 64 mmHg
